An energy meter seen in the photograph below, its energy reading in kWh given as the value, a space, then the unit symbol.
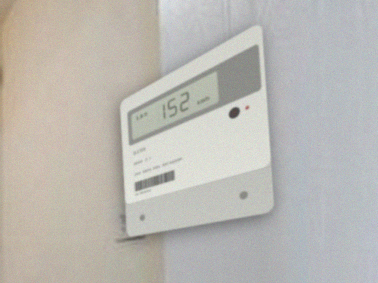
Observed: 152 kWh
